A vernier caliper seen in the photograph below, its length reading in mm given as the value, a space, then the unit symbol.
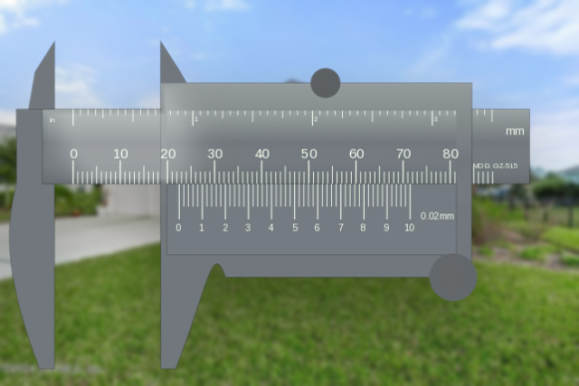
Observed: 22.5 mm
